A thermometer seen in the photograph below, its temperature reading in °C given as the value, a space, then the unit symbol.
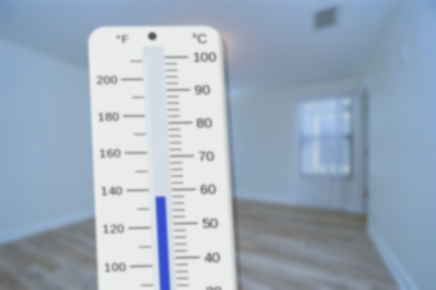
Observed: 58 °C
